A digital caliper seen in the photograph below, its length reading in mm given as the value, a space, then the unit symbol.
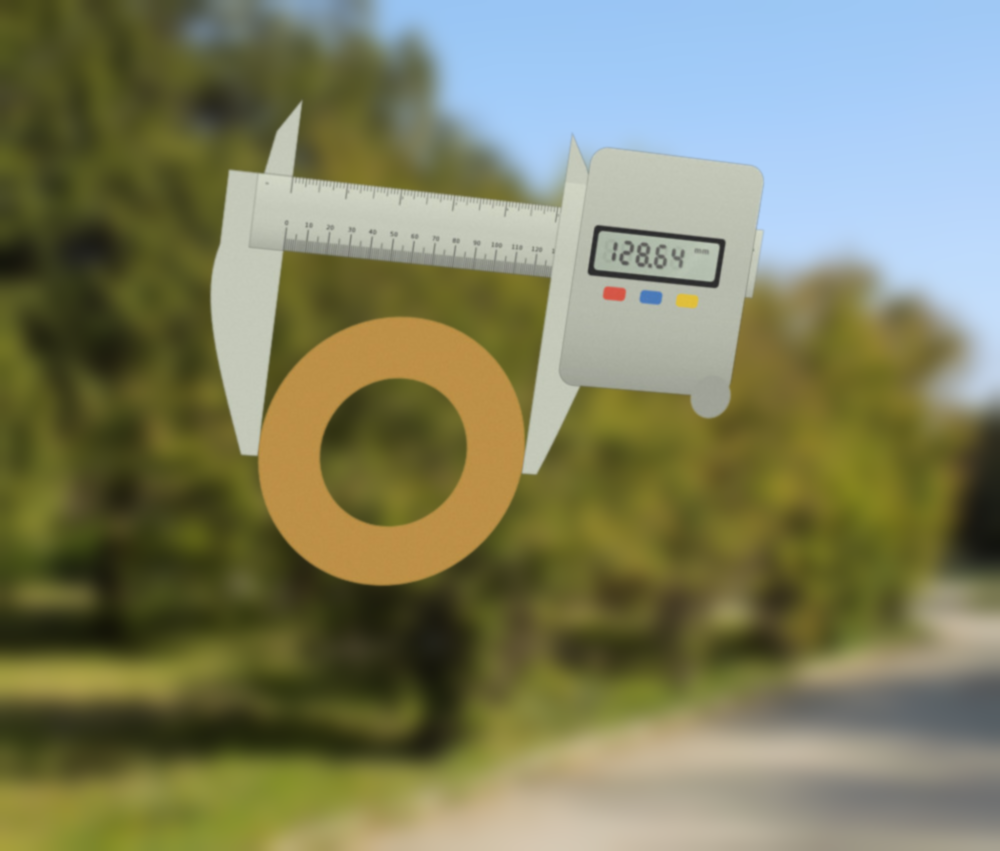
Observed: 128.64 mm
